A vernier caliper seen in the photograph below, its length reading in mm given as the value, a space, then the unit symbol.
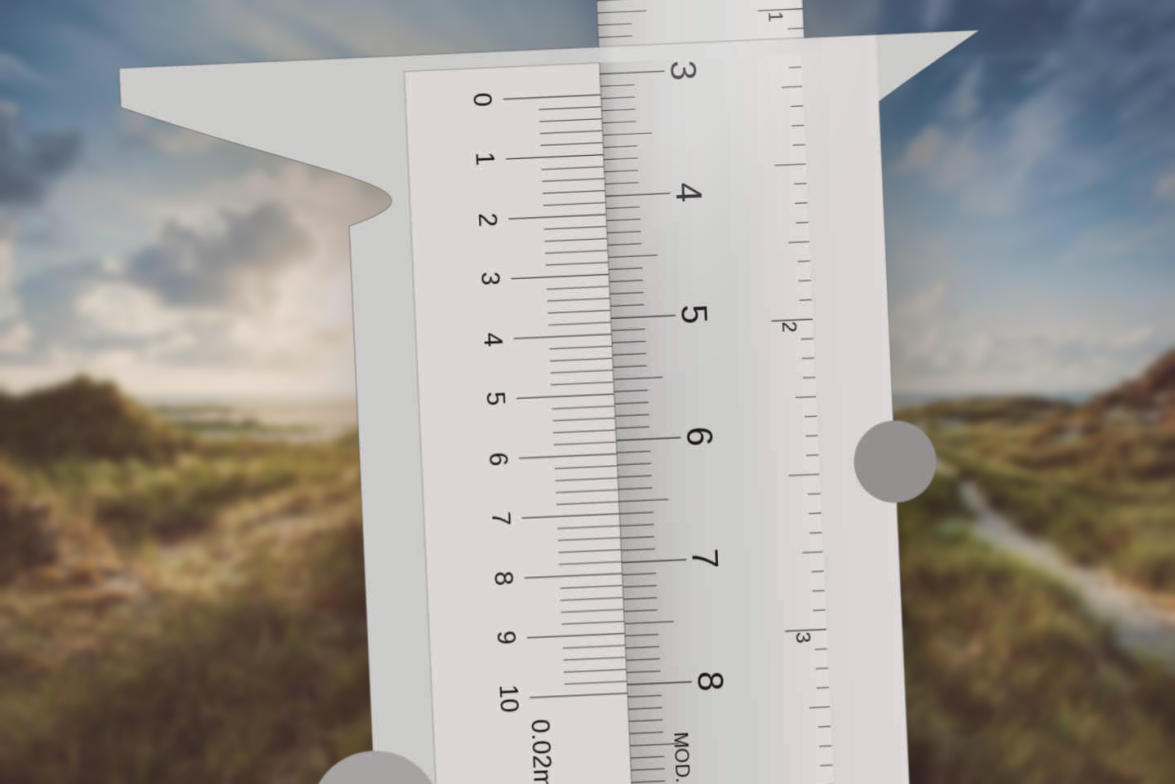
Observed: 31.7 mm
